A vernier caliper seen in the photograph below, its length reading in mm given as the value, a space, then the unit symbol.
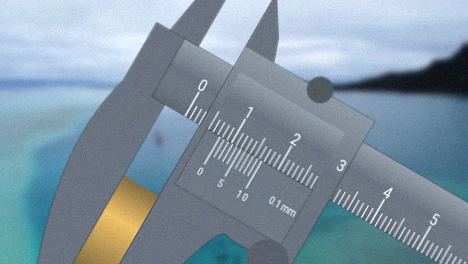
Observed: 7.6 mm
